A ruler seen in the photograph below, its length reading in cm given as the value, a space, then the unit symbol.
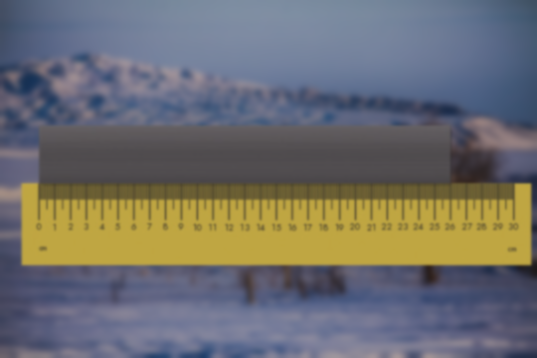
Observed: 26 cm
